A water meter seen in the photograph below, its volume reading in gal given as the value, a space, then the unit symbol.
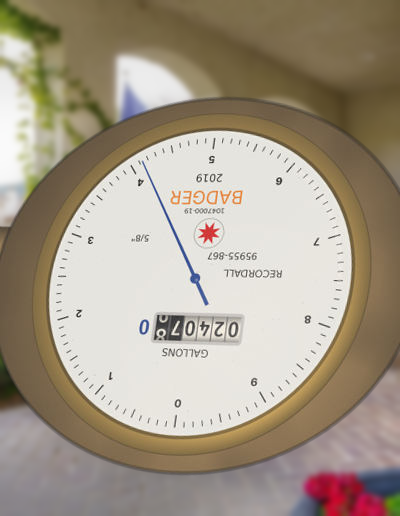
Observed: 240784.1 gal
